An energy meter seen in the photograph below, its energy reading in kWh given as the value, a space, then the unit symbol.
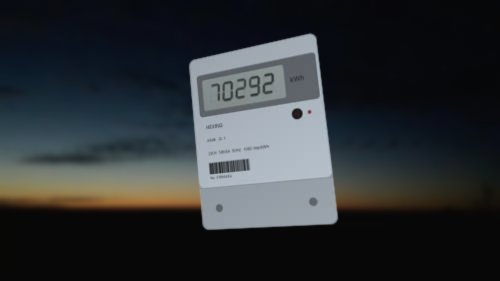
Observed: 70292 kWh
